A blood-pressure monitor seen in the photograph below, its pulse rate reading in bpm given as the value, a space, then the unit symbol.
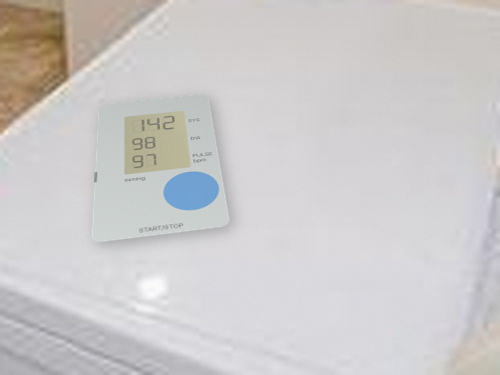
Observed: 97 bpm
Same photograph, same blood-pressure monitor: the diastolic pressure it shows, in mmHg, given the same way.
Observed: 98 mmHg
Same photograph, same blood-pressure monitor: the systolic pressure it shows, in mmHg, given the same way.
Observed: 142 mmHg
